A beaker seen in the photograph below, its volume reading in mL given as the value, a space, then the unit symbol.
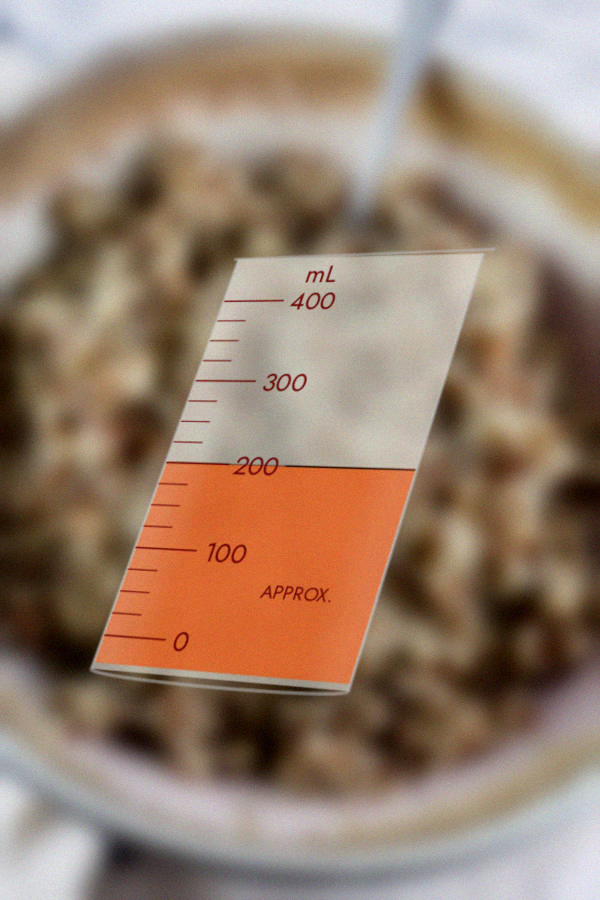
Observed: 200 mL
